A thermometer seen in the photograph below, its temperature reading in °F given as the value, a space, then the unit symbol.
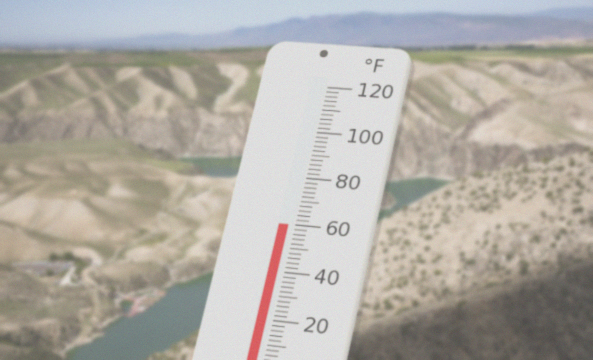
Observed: 60 °F
